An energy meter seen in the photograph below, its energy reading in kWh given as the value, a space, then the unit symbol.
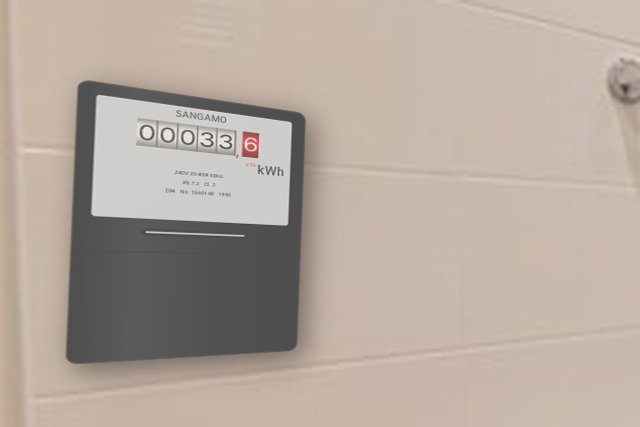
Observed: 33.6 kWh
